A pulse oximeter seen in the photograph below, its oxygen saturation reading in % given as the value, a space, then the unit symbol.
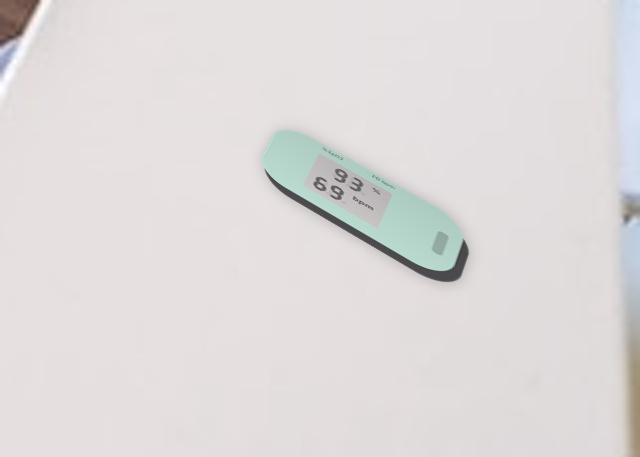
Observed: 93 %
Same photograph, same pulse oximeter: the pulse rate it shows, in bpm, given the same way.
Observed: 69 bpm
